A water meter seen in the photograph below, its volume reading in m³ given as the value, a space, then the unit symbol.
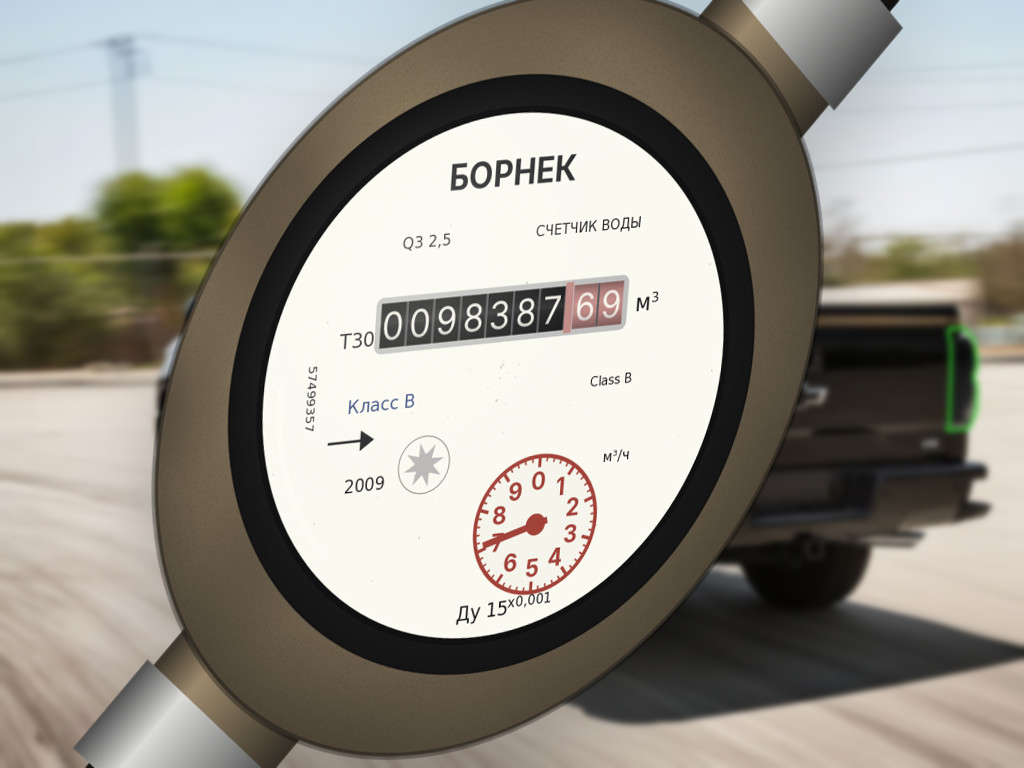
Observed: 98387.697 m³
